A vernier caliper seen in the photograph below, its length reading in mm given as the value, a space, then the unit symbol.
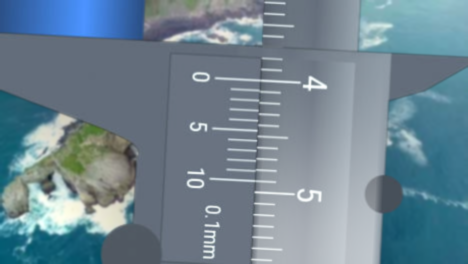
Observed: 40.0 mm
